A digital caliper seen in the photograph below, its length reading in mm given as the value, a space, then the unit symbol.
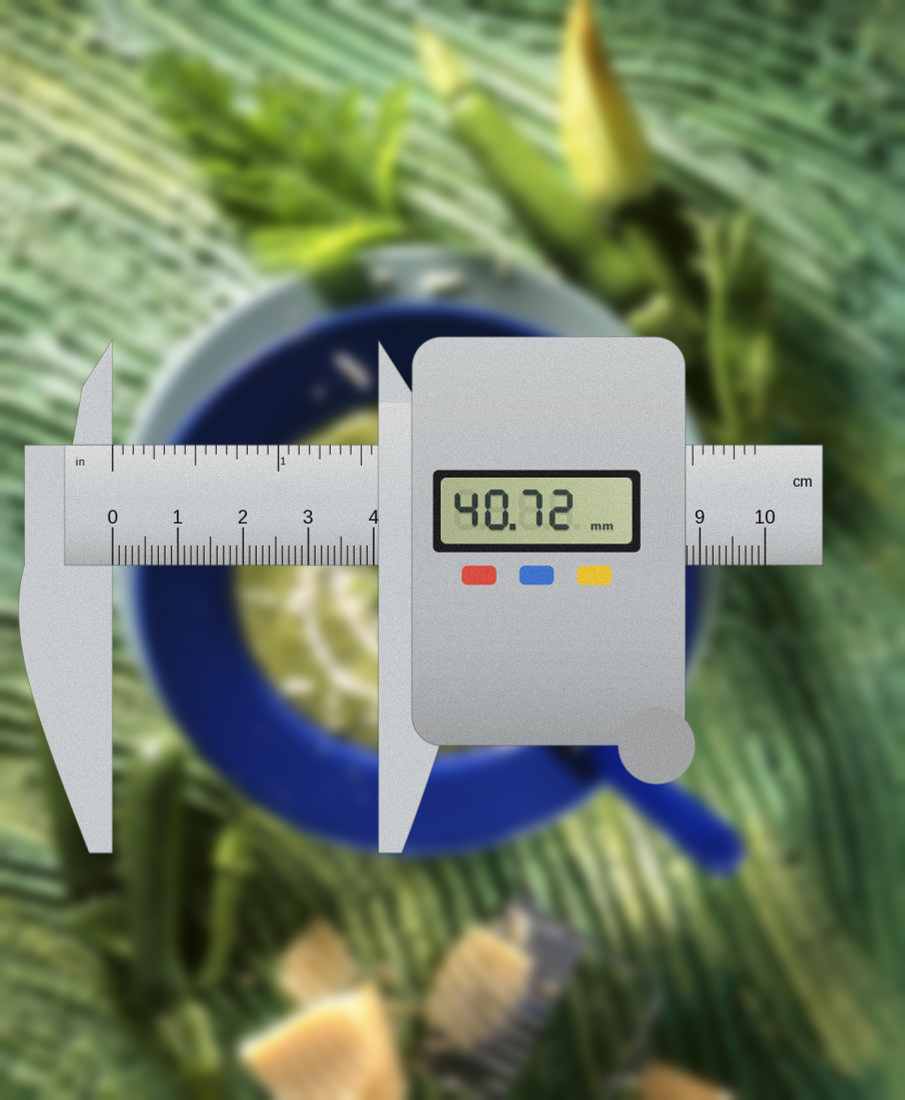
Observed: 40.72 mm
